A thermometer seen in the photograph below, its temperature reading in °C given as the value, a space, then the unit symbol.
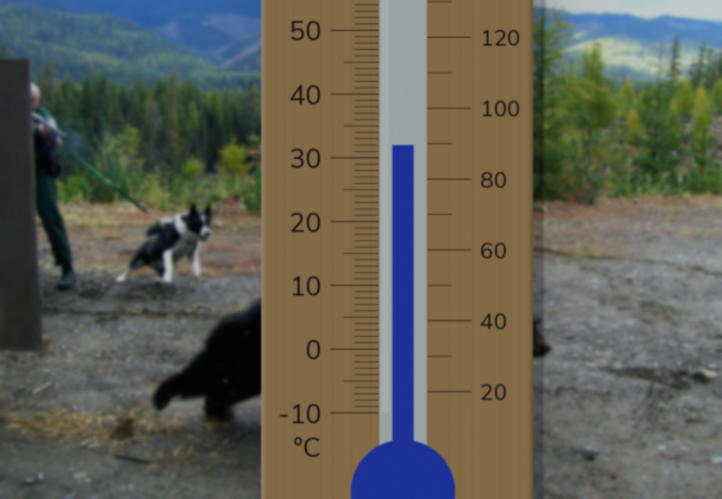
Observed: 32 °C
